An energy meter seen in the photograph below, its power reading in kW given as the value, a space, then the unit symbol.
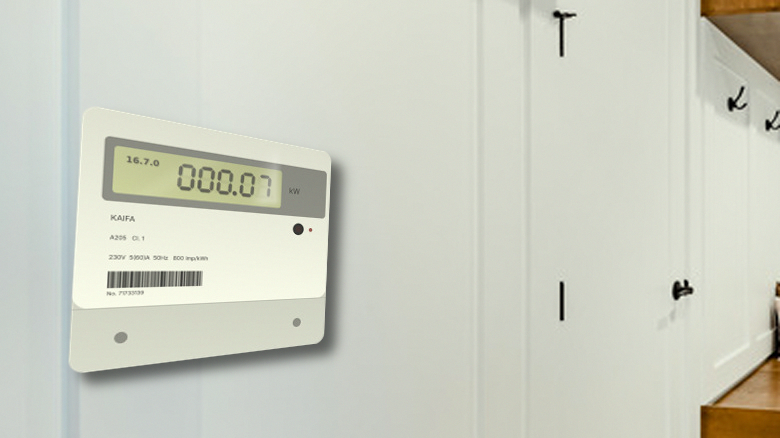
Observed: 0.07 kW
